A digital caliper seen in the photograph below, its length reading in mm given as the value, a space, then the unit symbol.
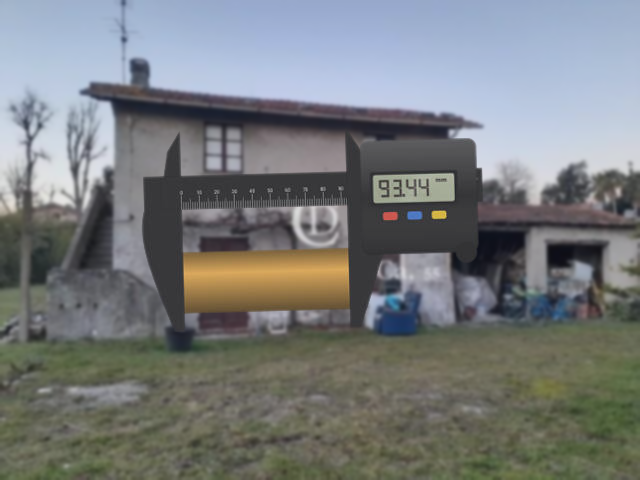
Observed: 93.44 mm
